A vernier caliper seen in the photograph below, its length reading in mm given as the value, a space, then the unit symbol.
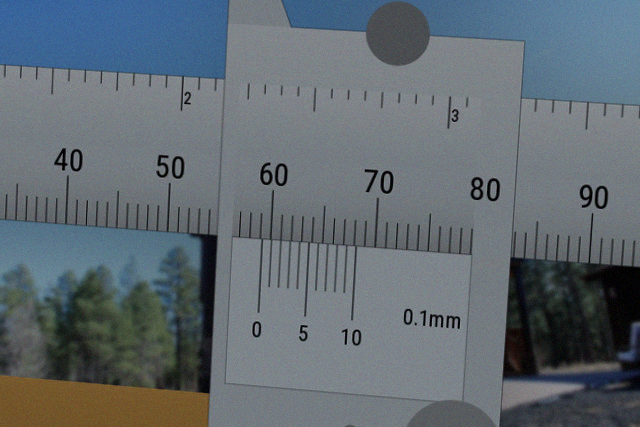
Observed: 59.2 mm
